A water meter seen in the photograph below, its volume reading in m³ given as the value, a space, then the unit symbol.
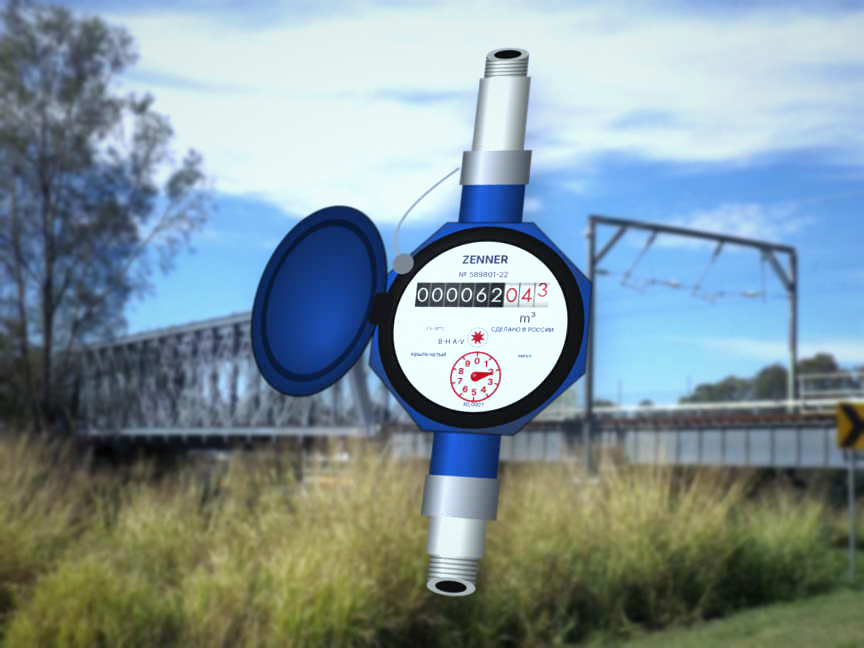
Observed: 62.0432 m³
